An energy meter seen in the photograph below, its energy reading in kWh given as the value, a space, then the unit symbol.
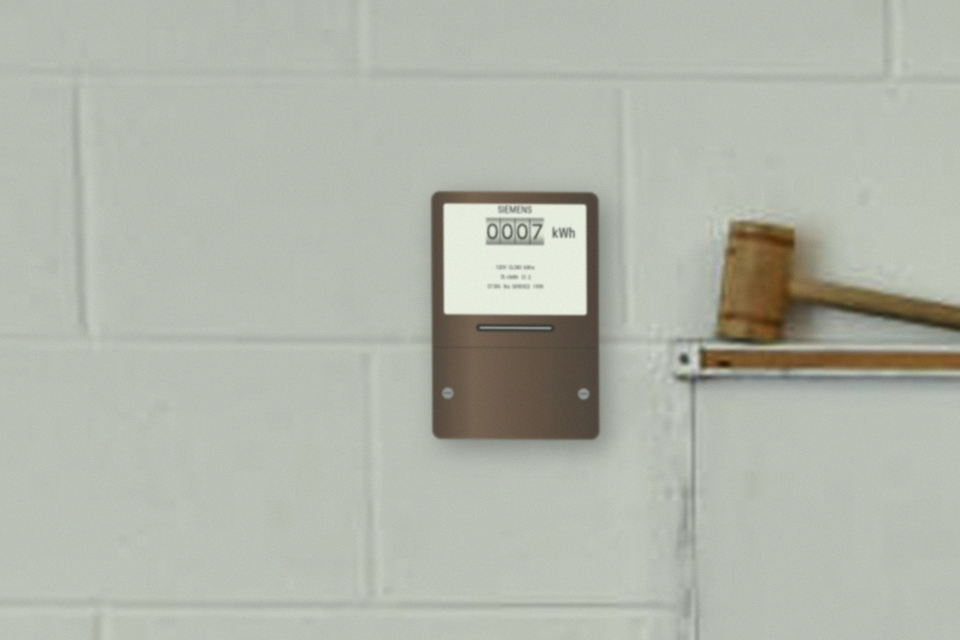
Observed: 7 kWh
